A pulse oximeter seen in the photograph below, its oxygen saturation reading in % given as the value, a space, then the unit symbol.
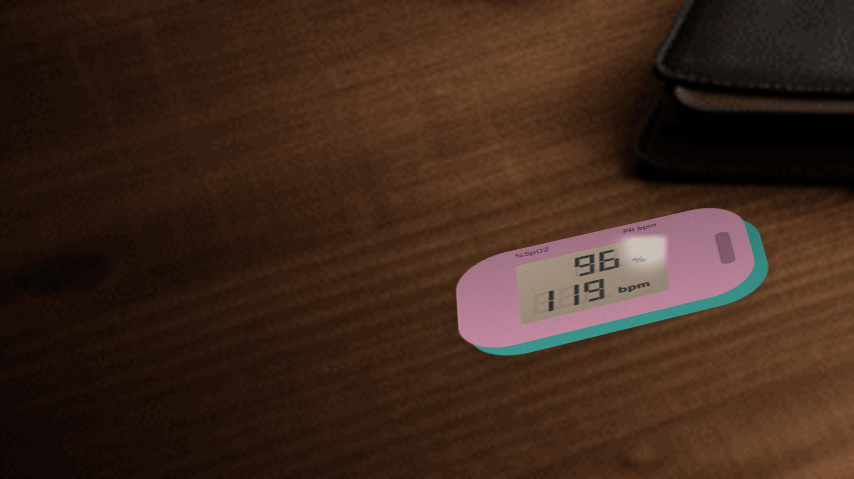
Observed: 96 %
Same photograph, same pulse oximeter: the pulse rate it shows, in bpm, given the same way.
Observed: 119 bpm
